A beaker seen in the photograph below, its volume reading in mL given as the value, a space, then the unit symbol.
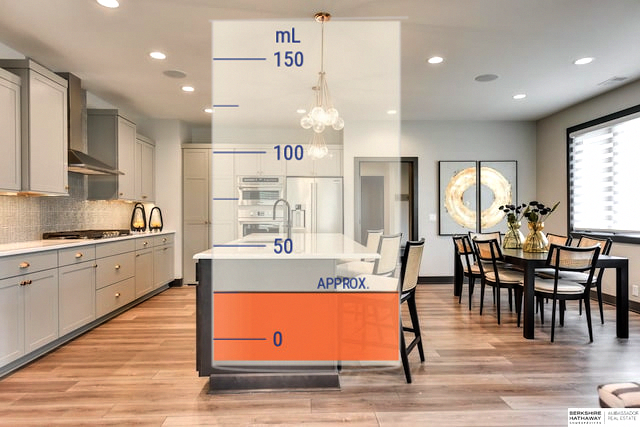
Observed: 25 mL
